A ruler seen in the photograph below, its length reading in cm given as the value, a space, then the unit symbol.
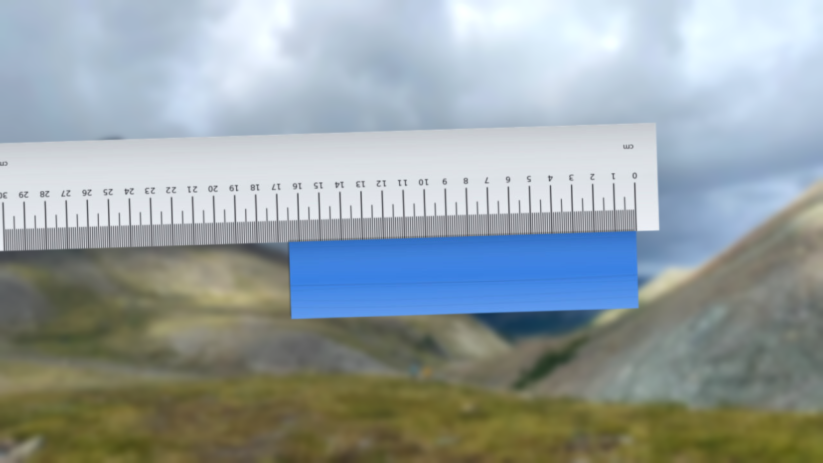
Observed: 16.5 cm
